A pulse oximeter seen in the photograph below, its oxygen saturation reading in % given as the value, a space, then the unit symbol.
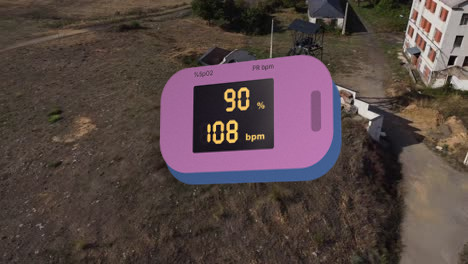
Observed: 90 %
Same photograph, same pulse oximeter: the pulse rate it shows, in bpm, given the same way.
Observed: 108 bpm
